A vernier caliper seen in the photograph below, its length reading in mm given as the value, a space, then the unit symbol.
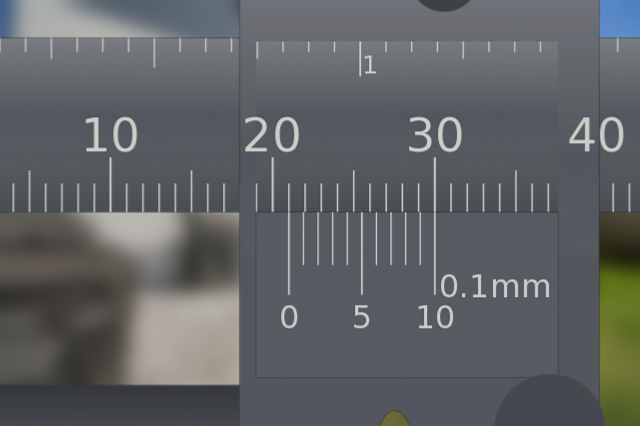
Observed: 21.0 mm
